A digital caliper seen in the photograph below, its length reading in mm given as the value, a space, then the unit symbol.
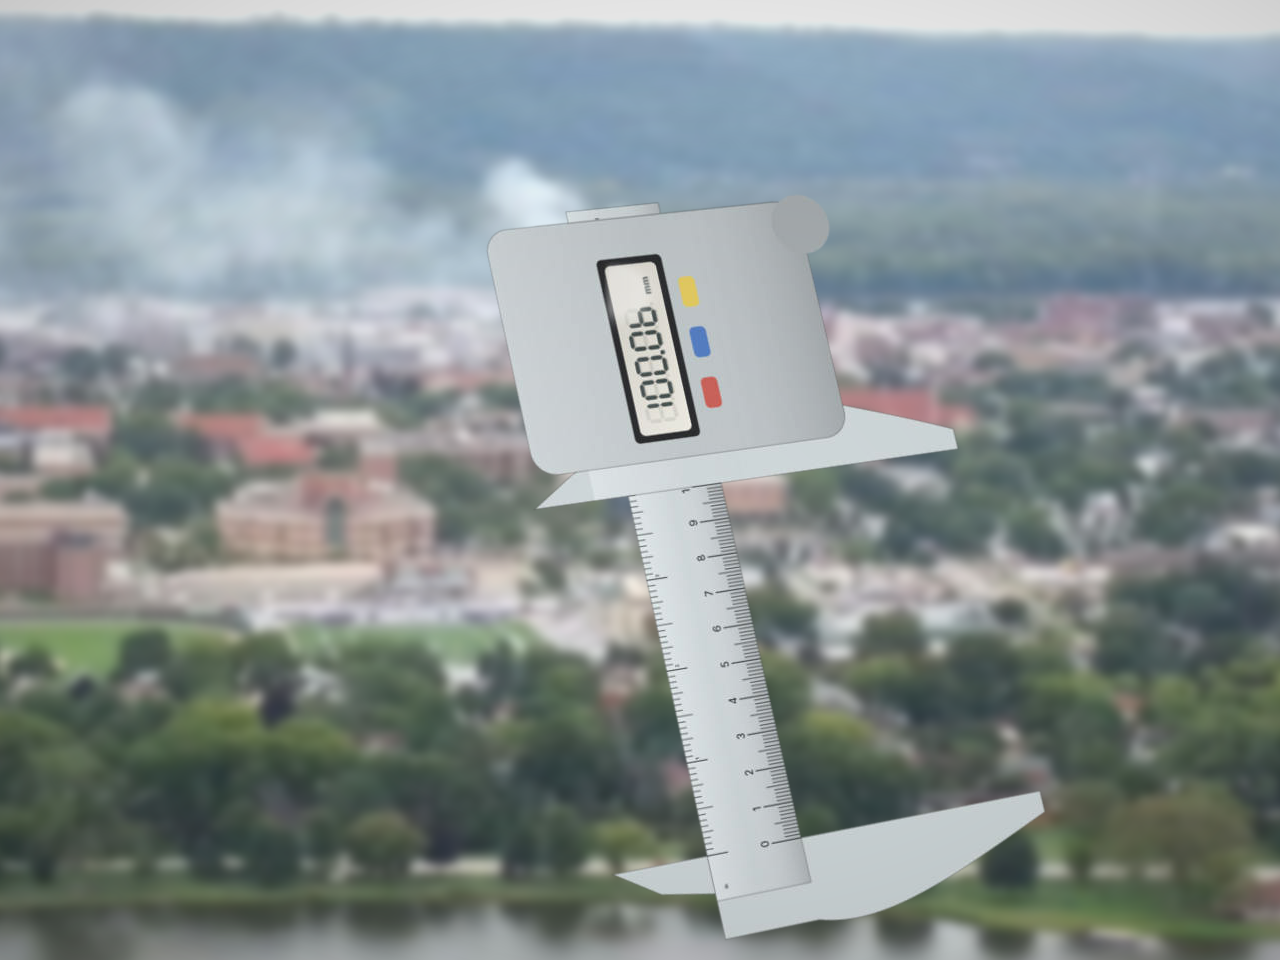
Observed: 100.06 mm
